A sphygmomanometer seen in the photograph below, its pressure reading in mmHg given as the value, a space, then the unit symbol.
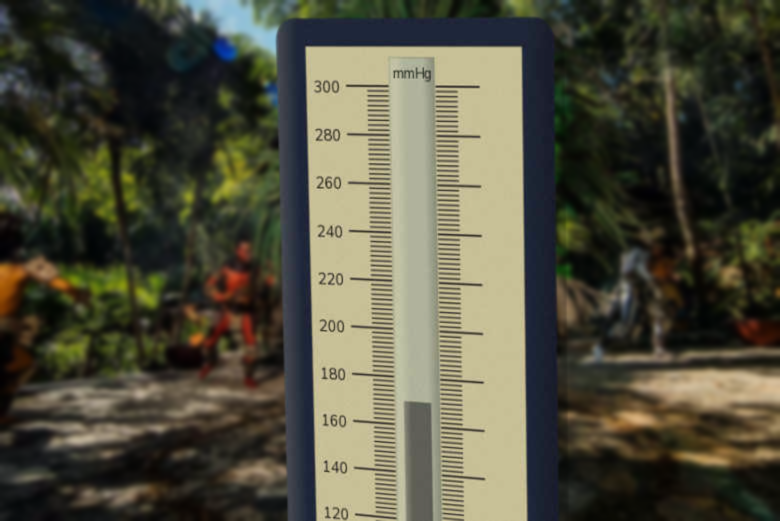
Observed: 170 mmHg
